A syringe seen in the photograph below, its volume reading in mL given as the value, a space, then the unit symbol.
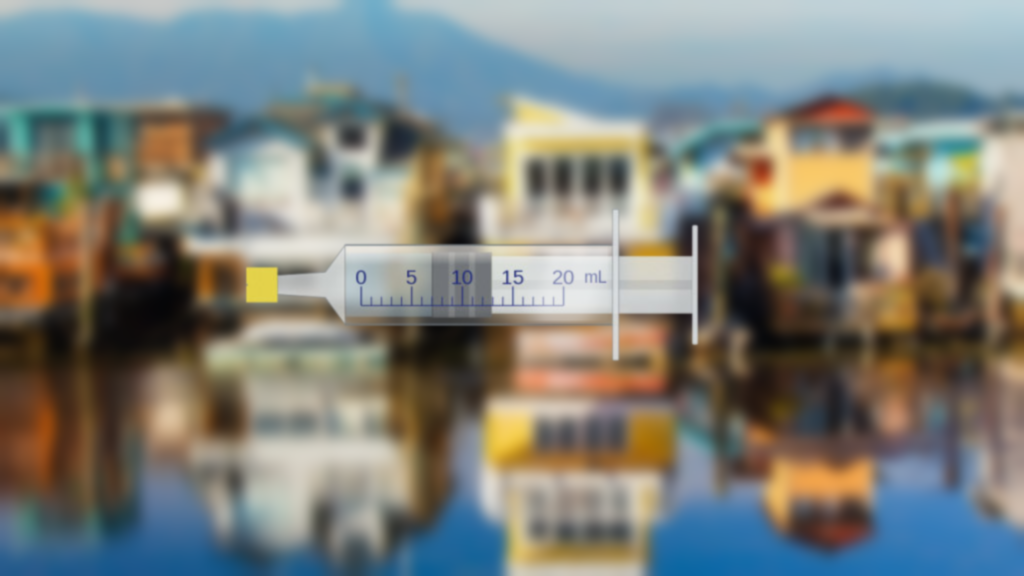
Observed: 7 mL
